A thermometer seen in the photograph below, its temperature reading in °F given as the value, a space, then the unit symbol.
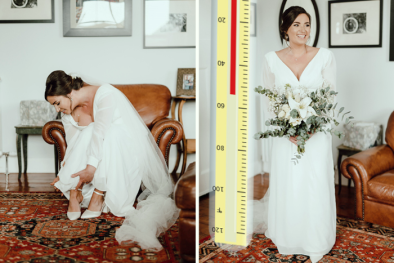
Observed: 54 °F
